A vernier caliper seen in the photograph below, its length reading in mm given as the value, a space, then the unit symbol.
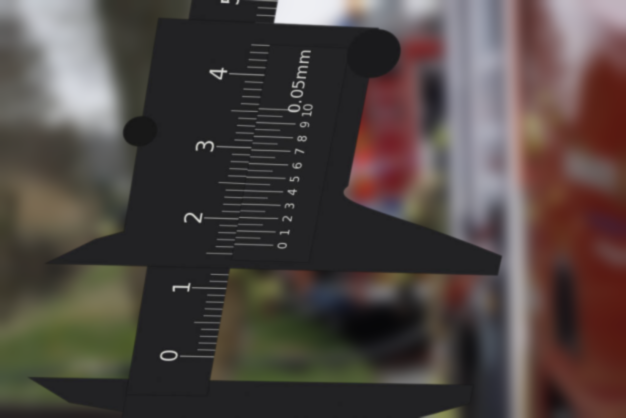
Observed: 16.4 mm
